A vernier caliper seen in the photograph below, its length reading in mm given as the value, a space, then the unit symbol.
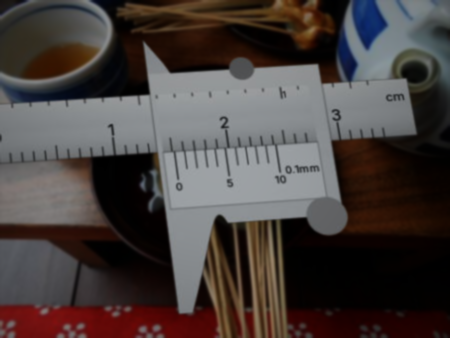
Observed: 15.2 mm
